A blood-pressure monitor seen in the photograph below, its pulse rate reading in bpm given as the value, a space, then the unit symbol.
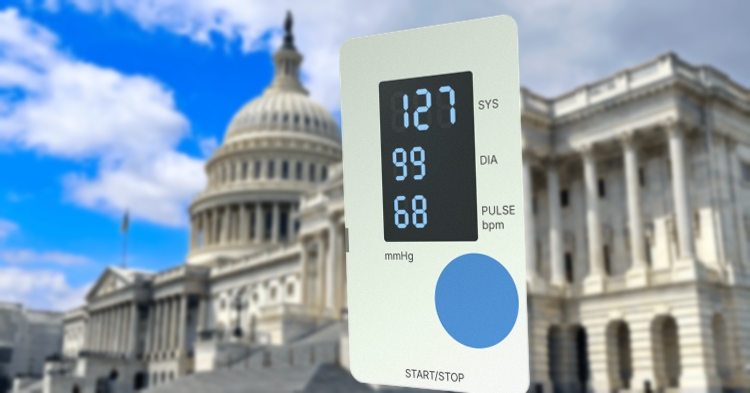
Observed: 68 bpm
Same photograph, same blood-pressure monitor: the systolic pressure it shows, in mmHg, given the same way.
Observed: 127 mmHg
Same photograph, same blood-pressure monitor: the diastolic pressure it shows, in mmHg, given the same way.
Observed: 99 mmHg
